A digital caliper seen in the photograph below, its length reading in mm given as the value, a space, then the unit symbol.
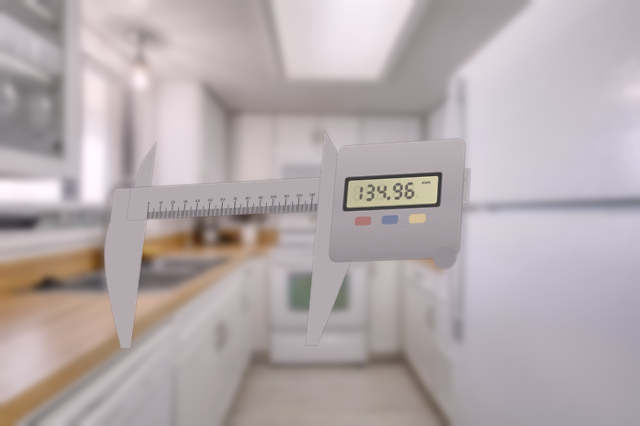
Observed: 134.96 mm
